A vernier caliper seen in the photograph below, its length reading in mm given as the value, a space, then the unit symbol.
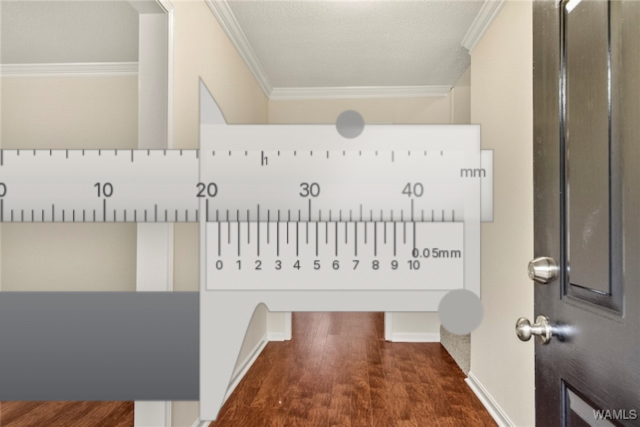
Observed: 21.2 mm
